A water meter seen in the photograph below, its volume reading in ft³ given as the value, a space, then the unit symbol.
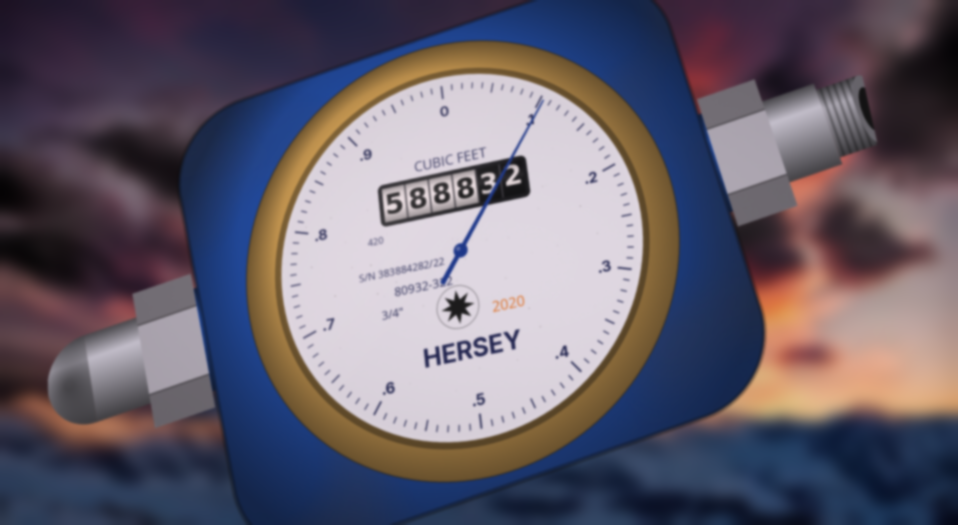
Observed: 588832.10 ft³
